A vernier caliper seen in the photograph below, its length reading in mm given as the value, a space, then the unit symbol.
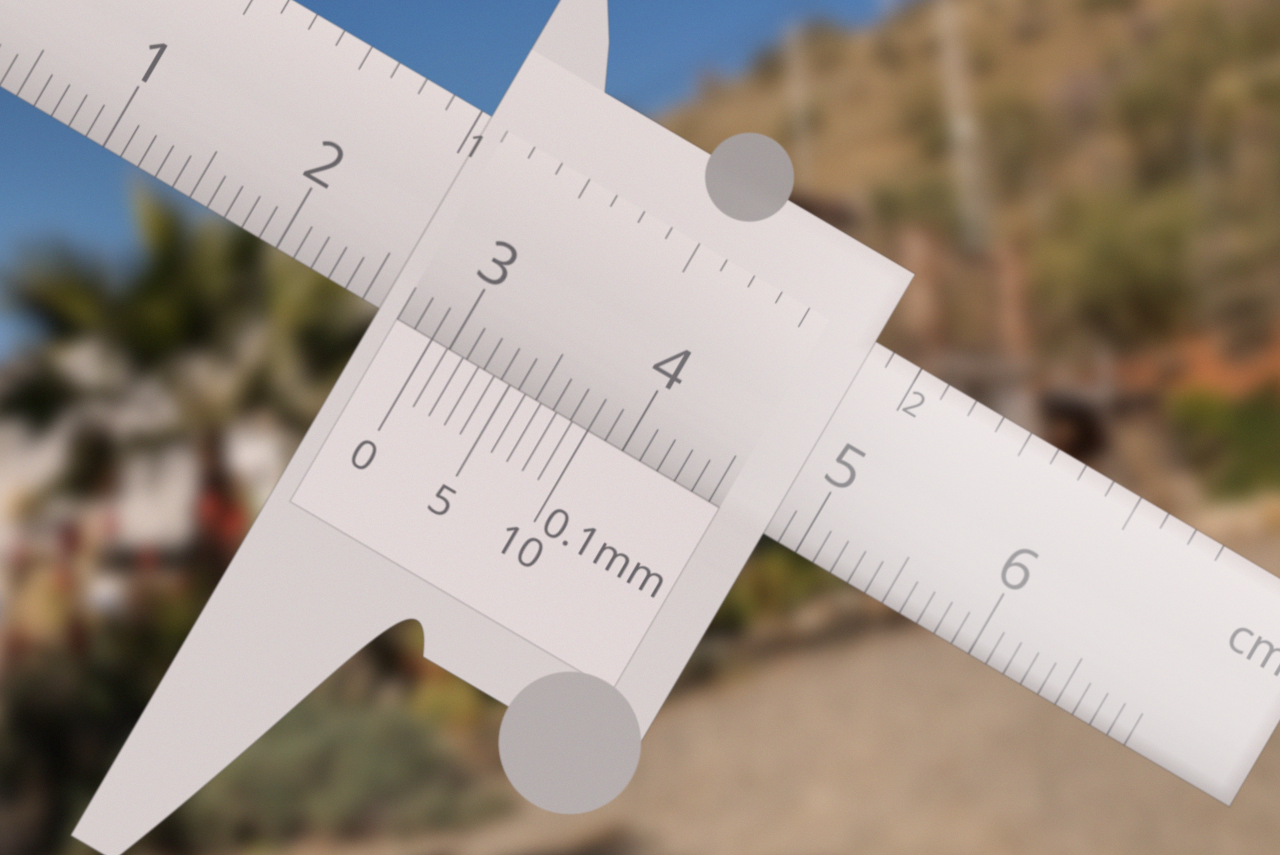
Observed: 29.0 mm
